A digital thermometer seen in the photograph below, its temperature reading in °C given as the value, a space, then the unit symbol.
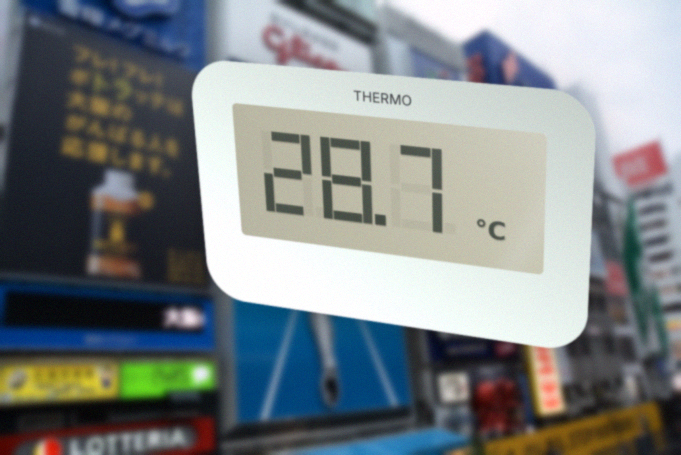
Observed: 28.7 °C
